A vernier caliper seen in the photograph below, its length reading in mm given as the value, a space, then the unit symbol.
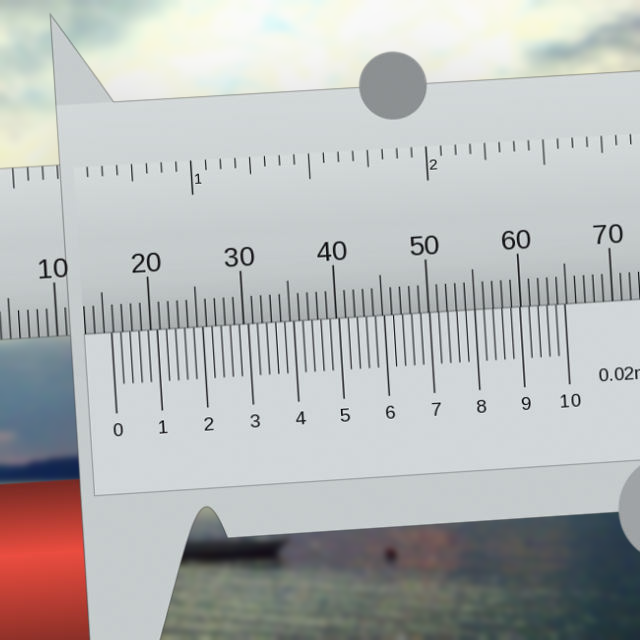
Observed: 15.8 mm
